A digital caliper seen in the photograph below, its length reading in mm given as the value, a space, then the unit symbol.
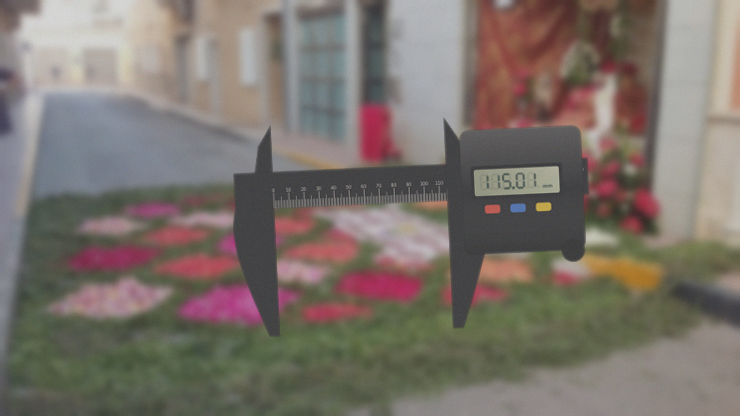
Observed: 115.01 mm
